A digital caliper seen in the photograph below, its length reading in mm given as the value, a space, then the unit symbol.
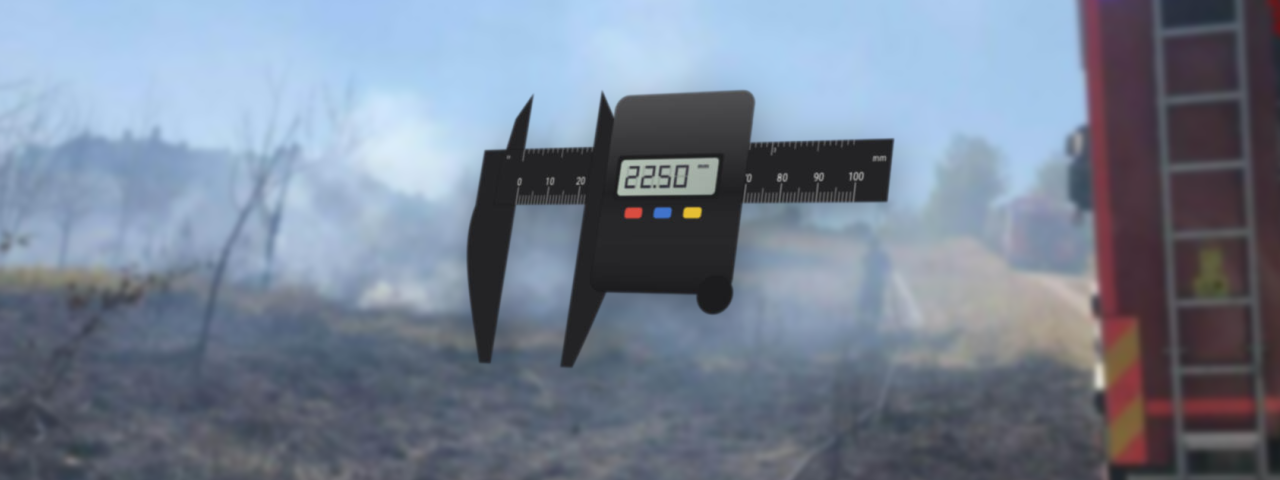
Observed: 22.50 mm
